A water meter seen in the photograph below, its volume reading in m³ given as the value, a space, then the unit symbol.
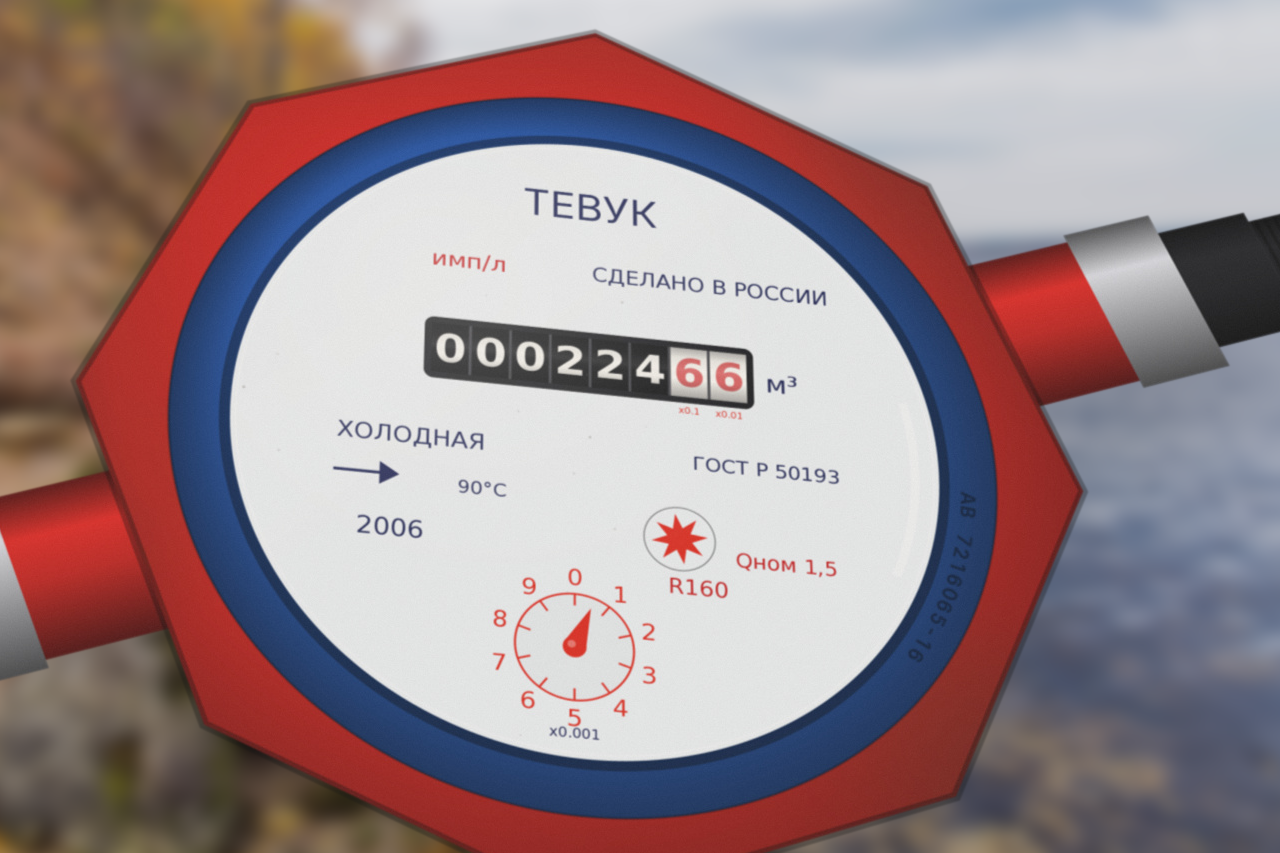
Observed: 224.660 m³
